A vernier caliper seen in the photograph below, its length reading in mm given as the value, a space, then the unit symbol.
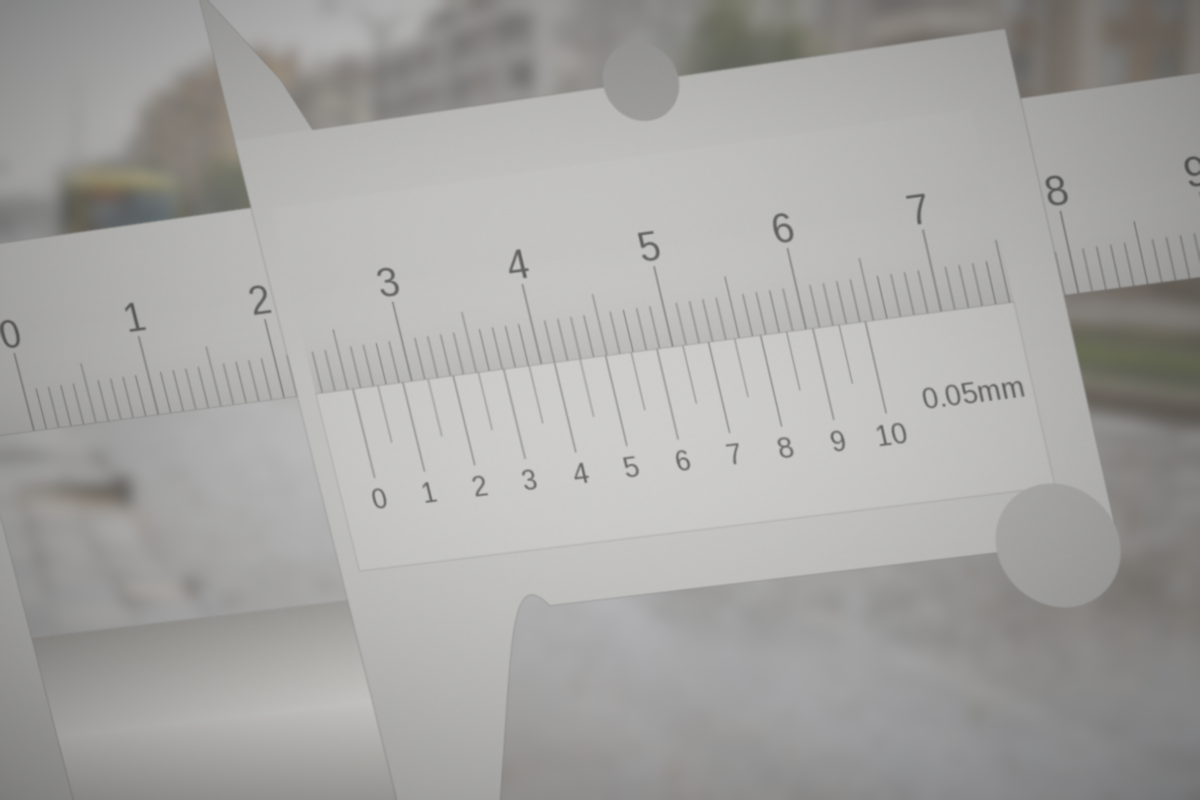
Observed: 25.4 mm
